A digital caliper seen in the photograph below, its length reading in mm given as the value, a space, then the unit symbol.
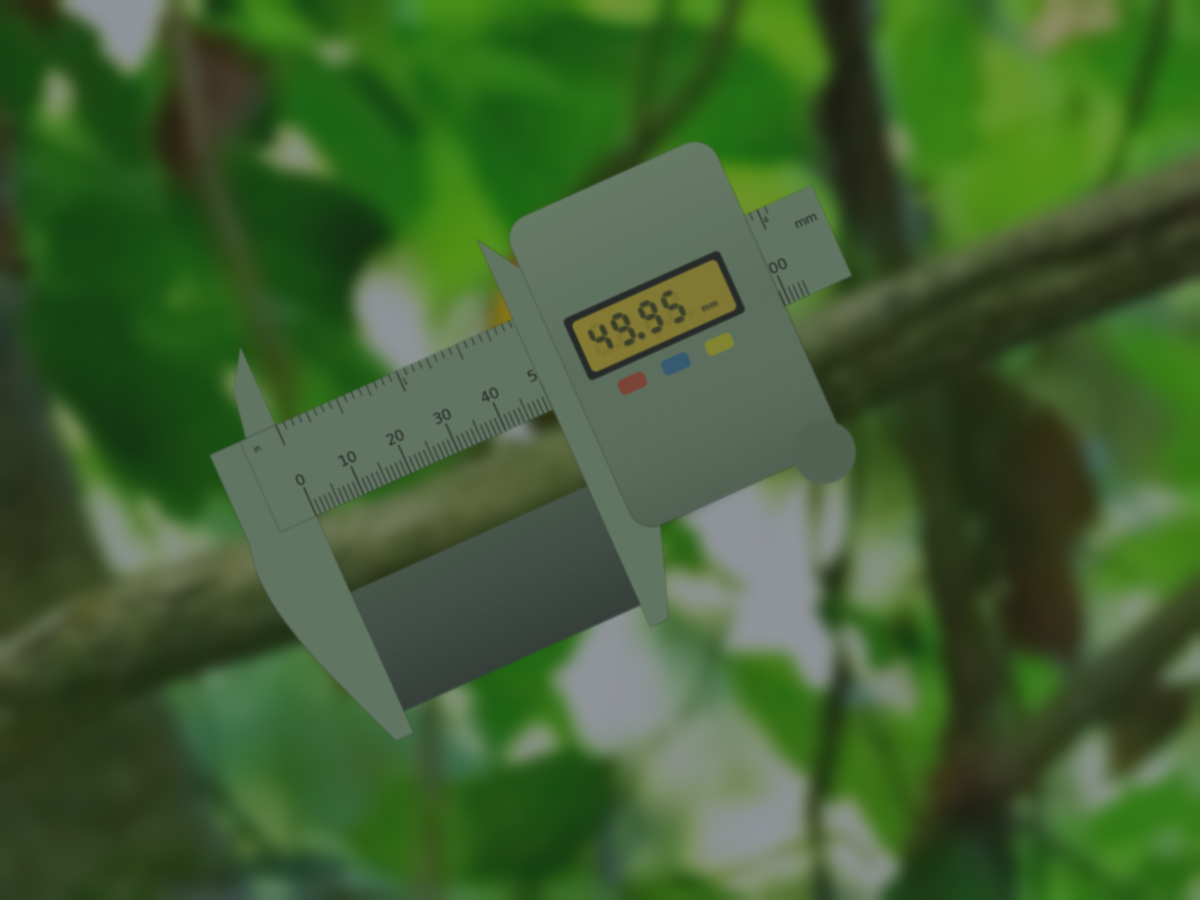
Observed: 49.95 mm
